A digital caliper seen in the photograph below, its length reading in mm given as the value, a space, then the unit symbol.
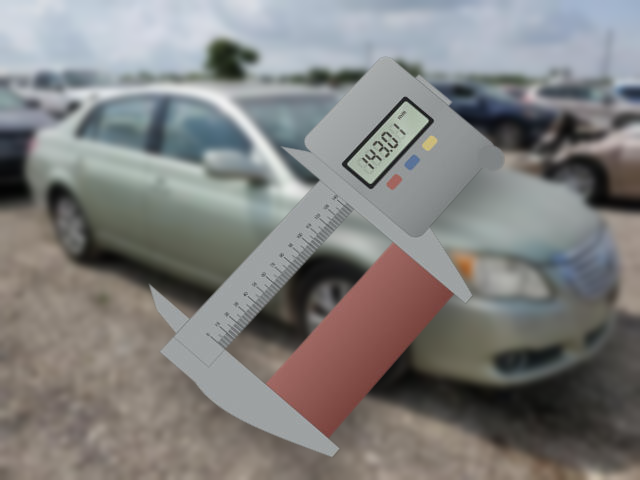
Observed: 143.01 mm
